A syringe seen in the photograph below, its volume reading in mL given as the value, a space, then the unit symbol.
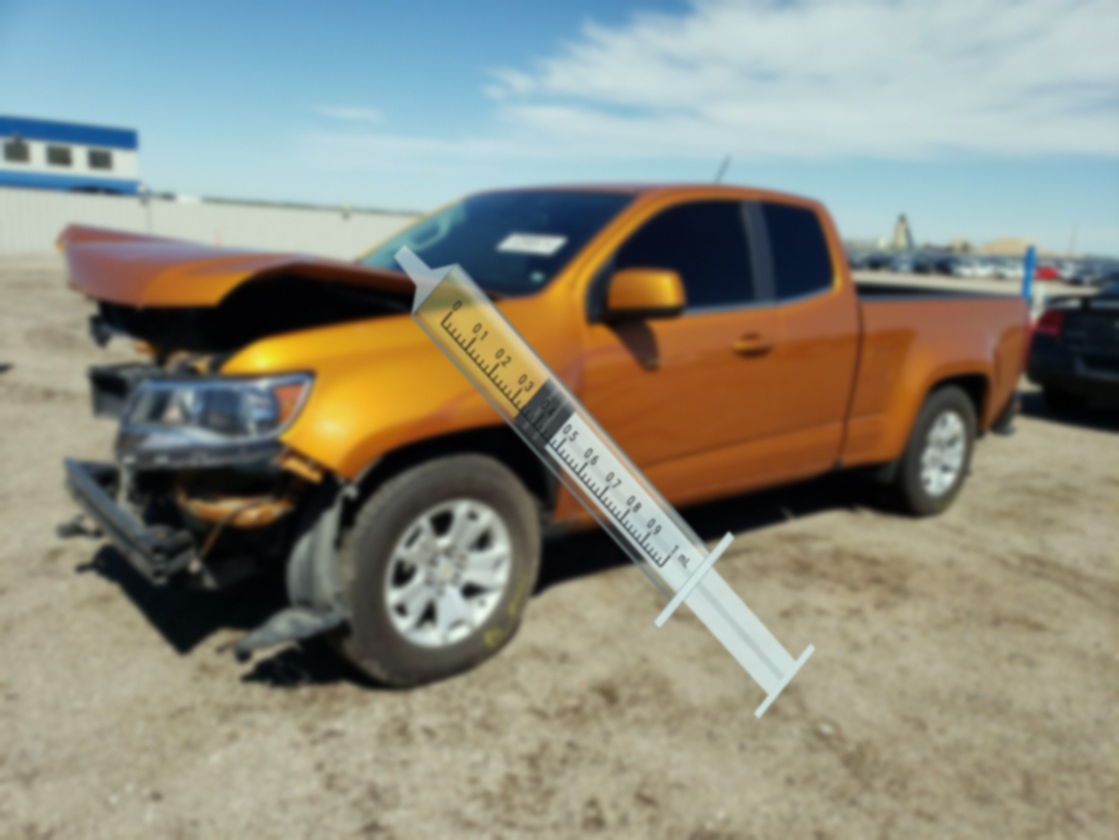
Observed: 0.34 mL
